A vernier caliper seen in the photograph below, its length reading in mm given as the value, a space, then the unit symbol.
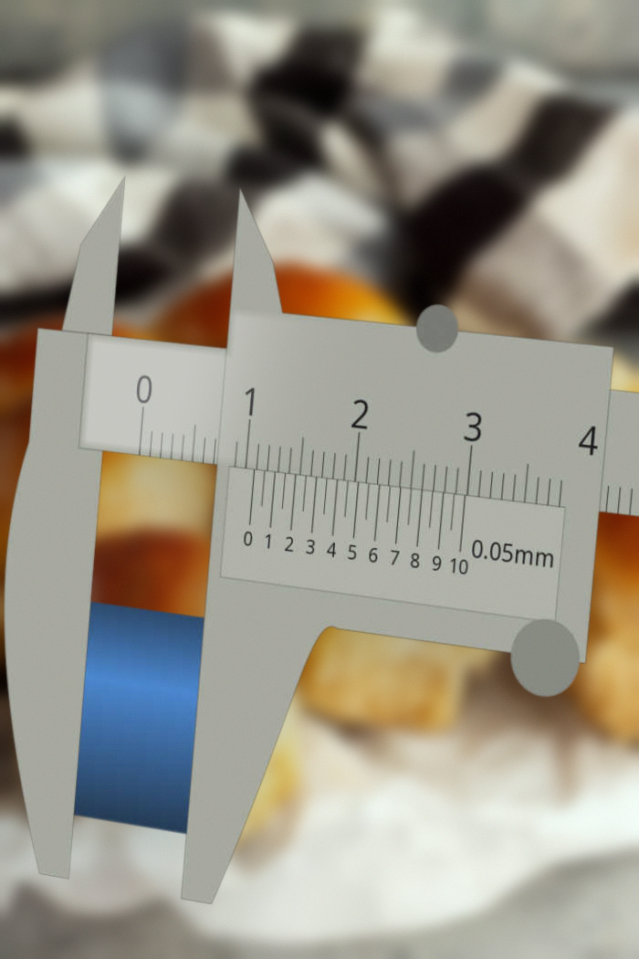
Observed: 10.8 mm
